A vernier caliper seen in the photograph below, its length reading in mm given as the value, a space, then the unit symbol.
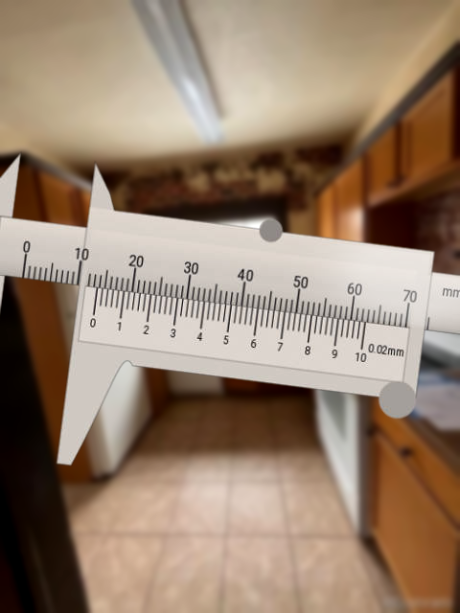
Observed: 13.6 mm
